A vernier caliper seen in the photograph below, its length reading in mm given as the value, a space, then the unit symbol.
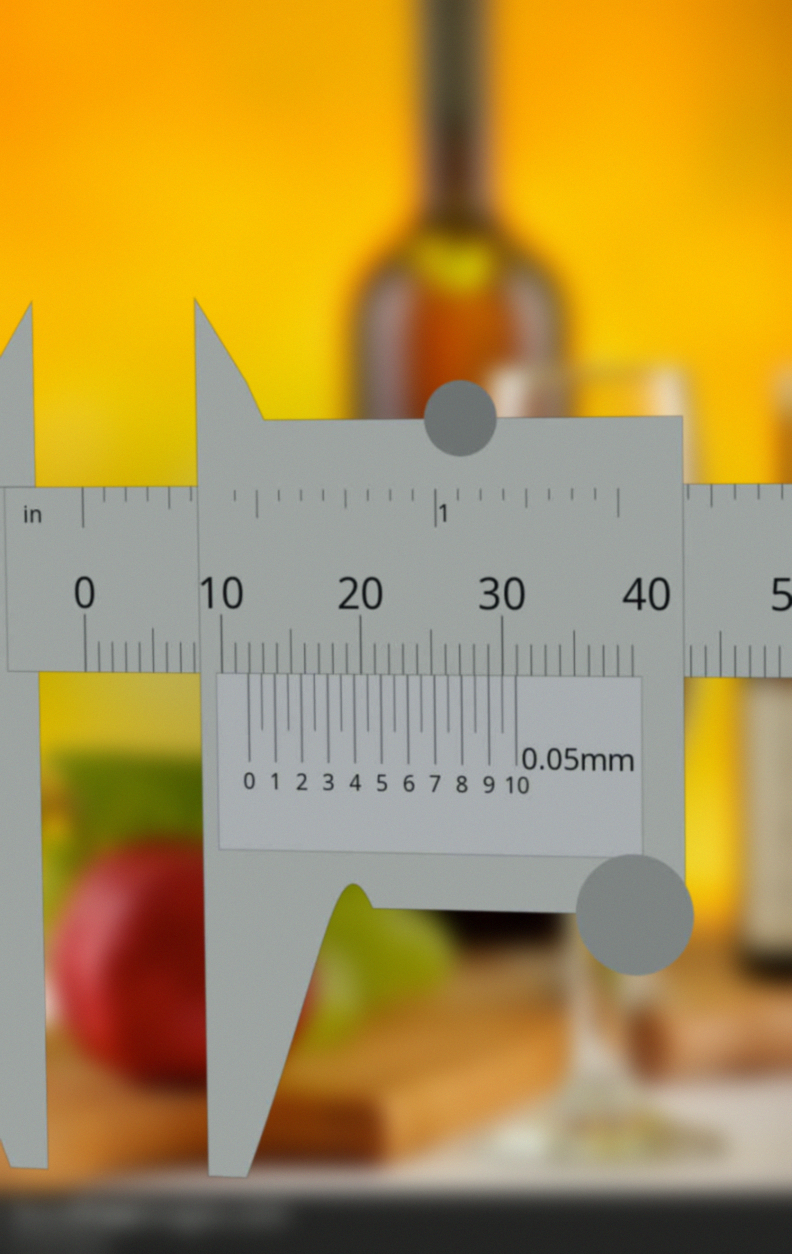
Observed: 11.9 mm
